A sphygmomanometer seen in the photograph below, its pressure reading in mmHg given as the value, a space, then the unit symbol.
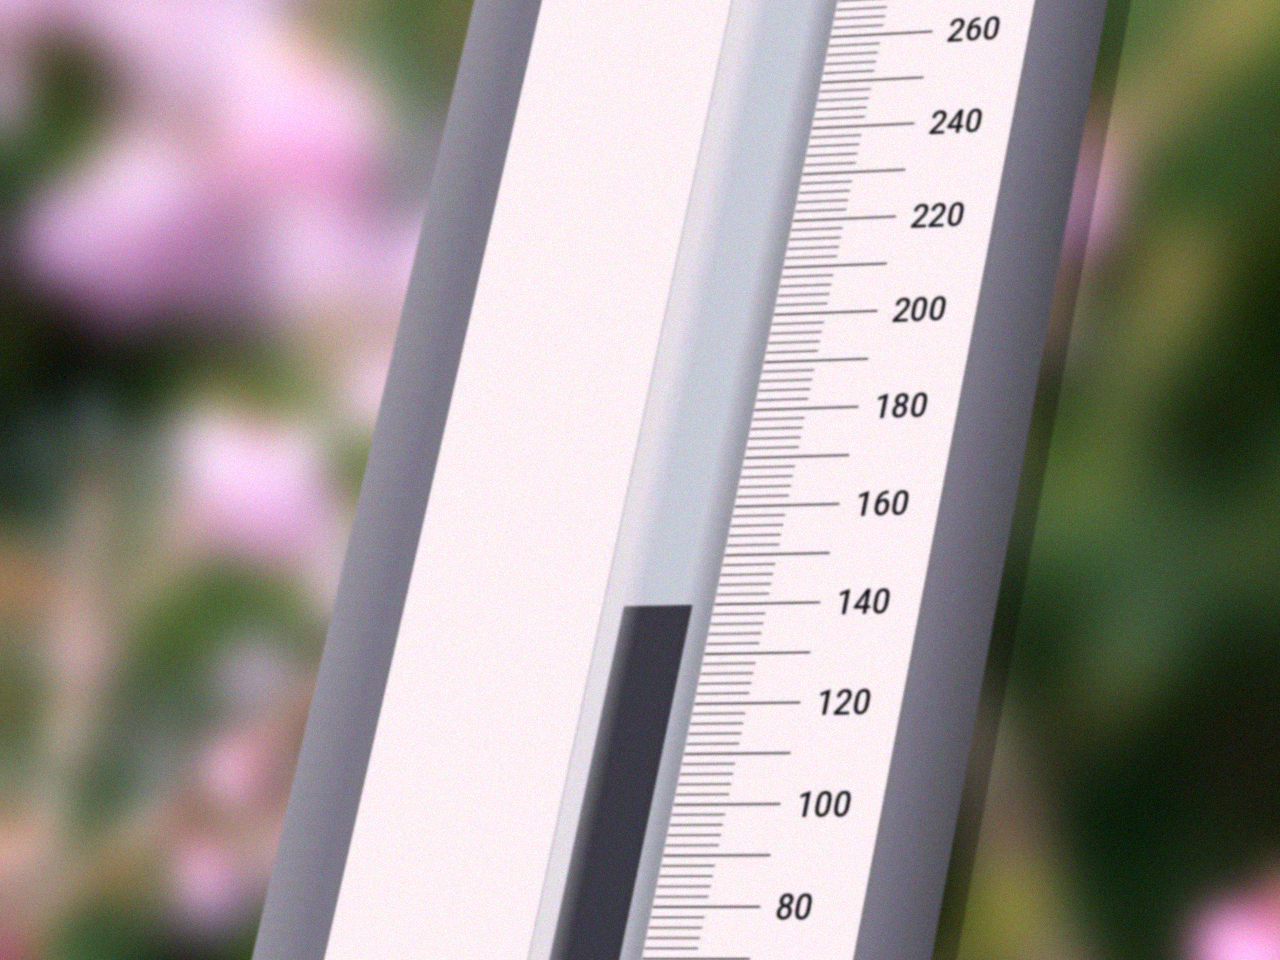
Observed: 140 mmHg
